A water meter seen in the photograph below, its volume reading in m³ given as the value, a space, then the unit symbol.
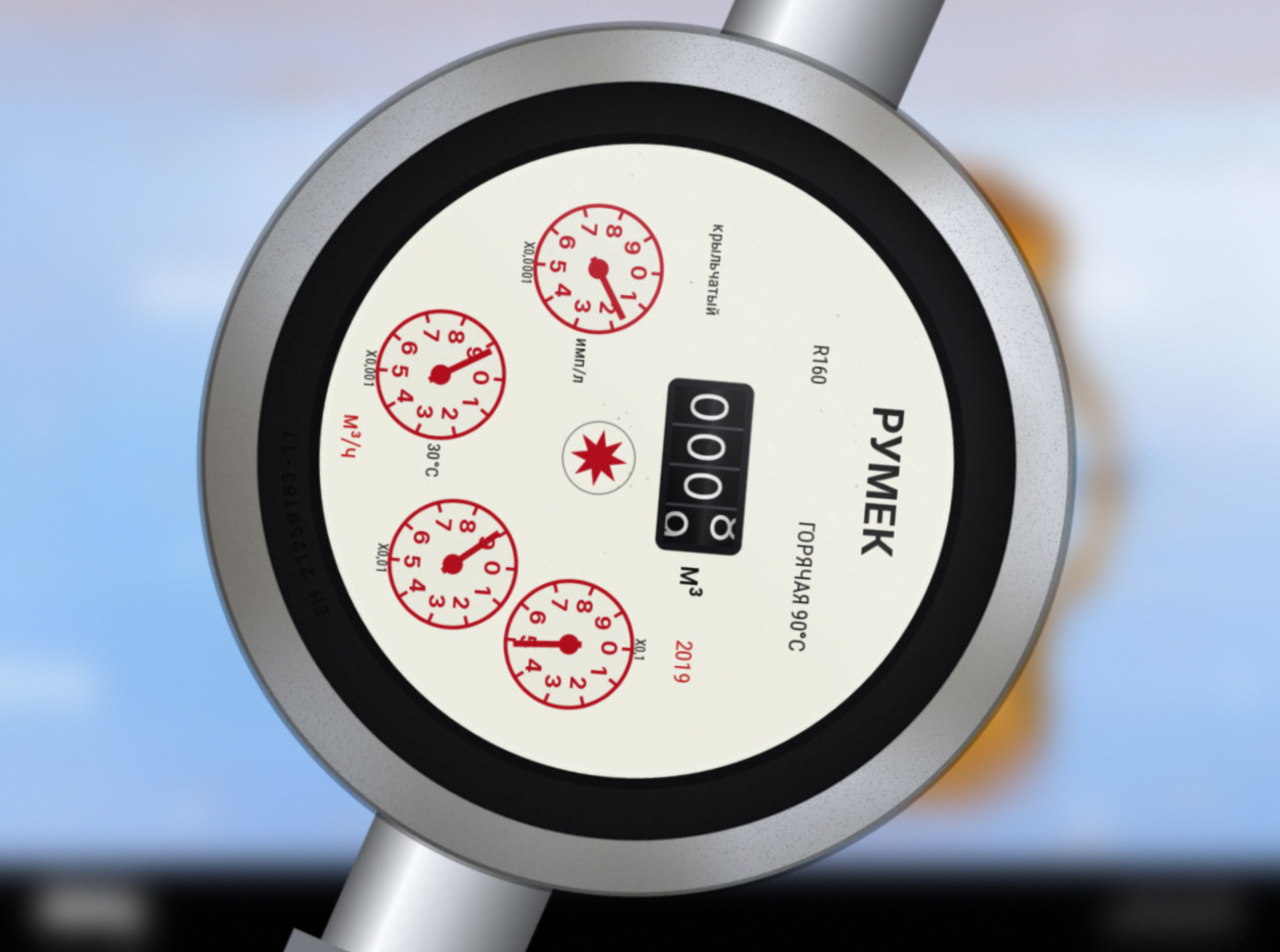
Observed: 8.4891 m³
